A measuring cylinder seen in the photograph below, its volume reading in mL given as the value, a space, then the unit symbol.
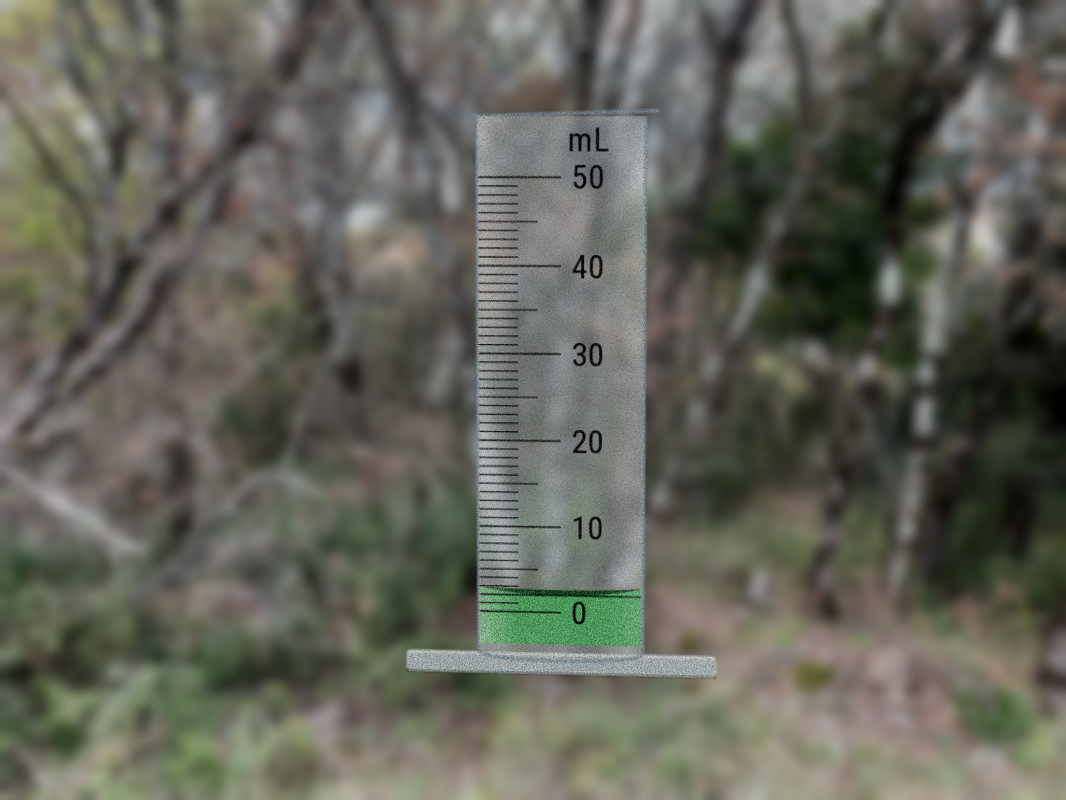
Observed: 2 mL
